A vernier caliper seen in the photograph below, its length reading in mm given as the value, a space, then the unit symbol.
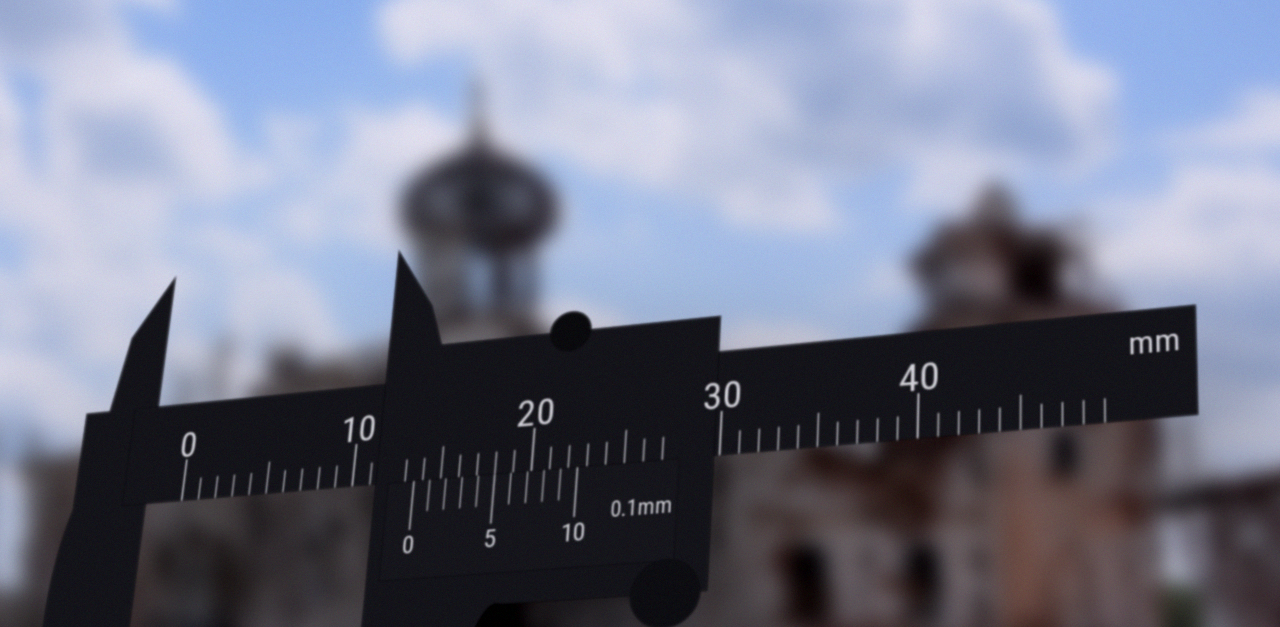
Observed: 13.5 mm
